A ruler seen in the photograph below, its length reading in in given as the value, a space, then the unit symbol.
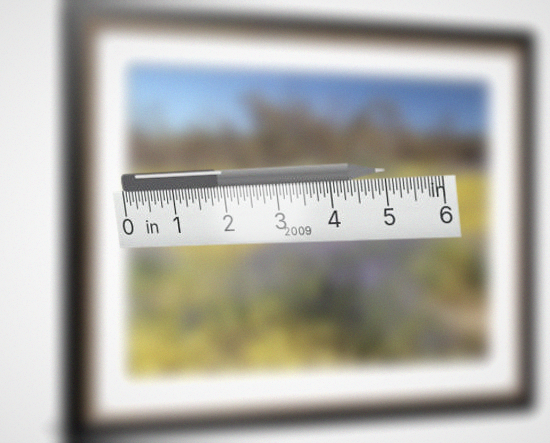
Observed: 5 in
